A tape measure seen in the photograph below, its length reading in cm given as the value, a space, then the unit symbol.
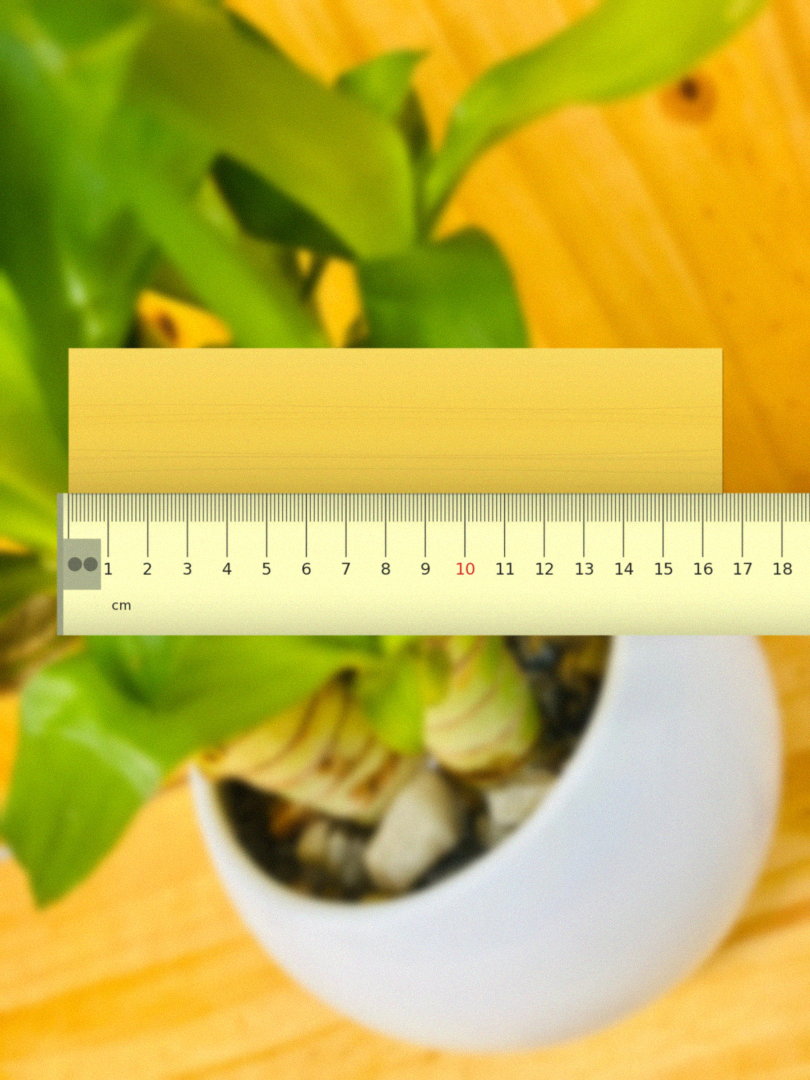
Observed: 16.5 cm
